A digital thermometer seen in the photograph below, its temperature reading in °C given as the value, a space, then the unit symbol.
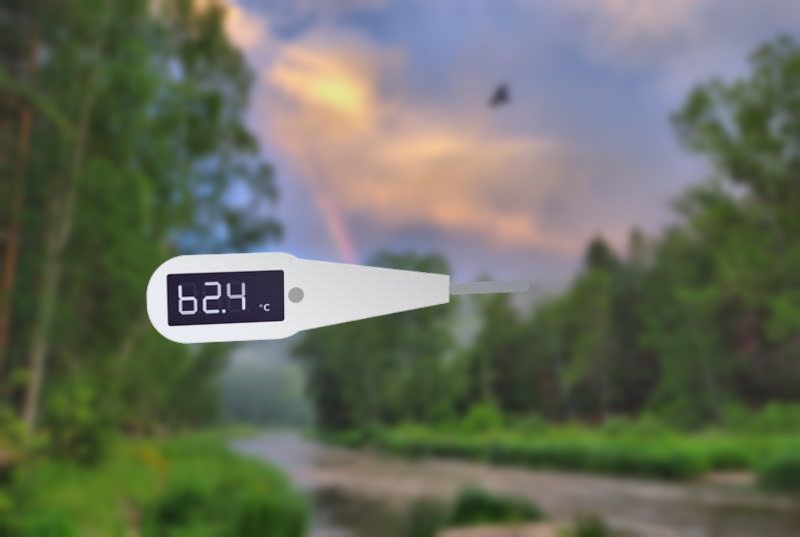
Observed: 62.4 °C
